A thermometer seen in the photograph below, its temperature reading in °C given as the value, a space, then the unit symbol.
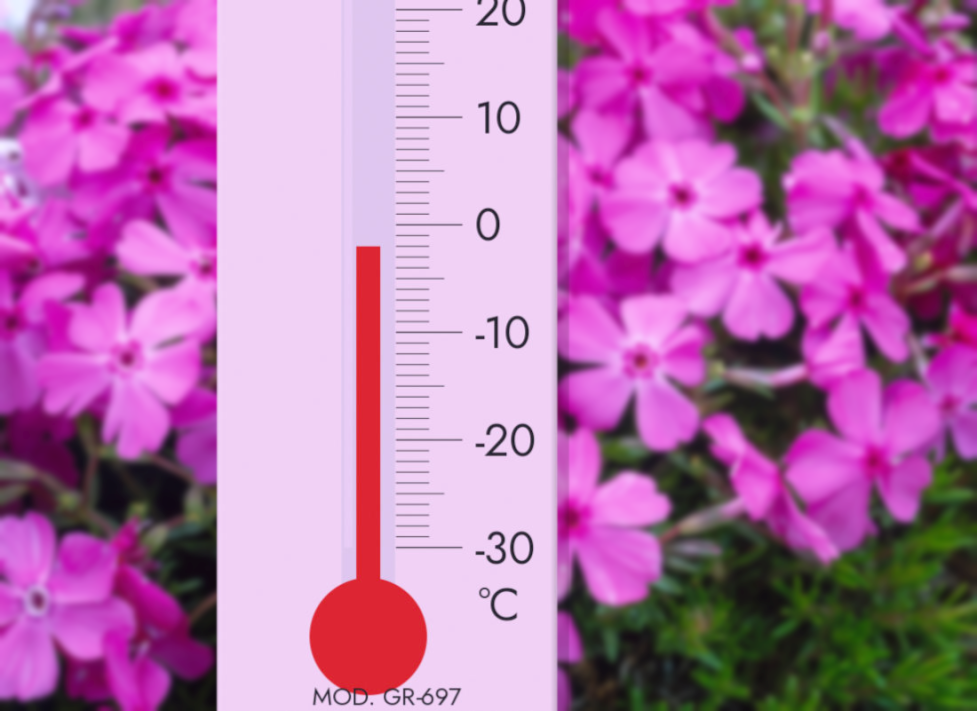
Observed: -2 °C
